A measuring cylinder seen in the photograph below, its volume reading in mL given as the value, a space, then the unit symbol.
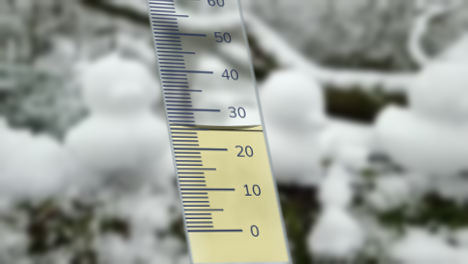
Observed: 25 mL
